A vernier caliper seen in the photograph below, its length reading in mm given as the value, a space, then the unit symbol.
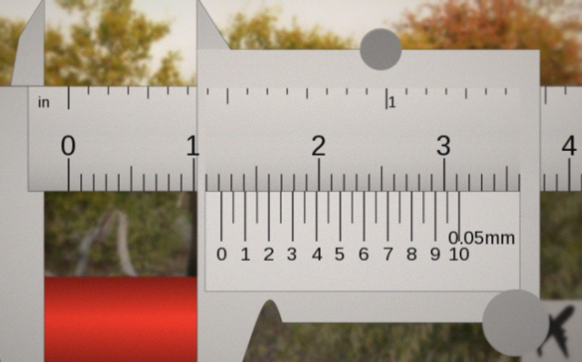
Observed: 12.2 mm
